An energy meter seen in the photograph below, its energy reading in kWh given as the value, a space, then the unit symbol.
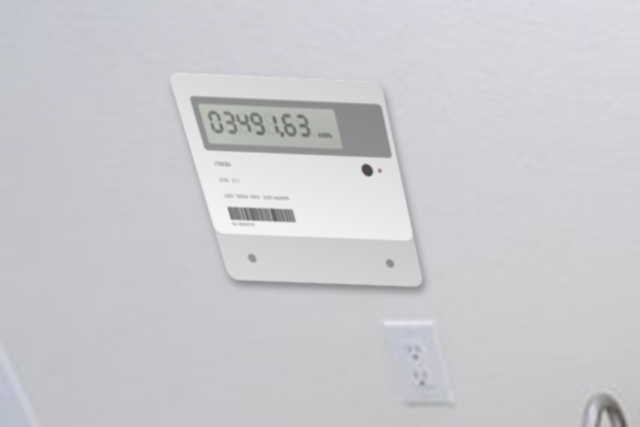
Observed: 3491.63 kWh
